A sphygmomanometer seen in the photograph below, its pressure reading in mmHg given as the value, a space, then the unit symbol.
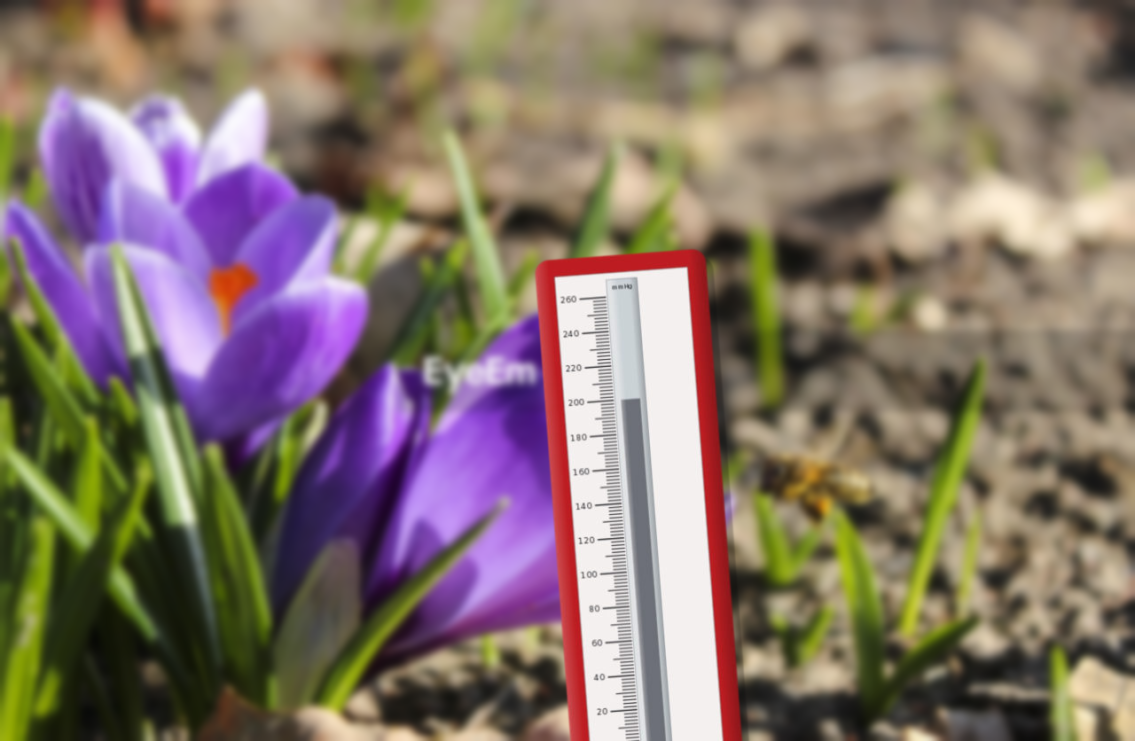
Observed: 200 mmHg
